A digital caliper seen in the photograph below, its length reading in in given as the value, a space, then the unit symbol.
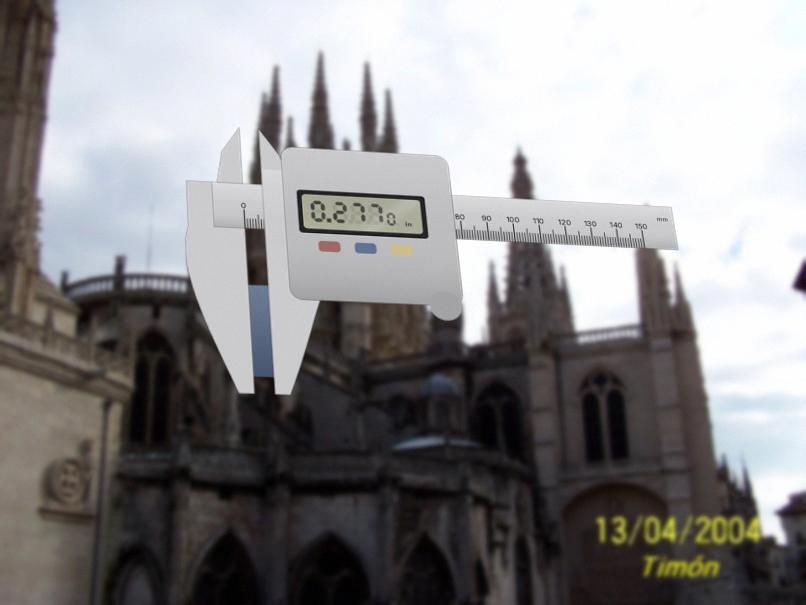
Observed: 0.2770 in
